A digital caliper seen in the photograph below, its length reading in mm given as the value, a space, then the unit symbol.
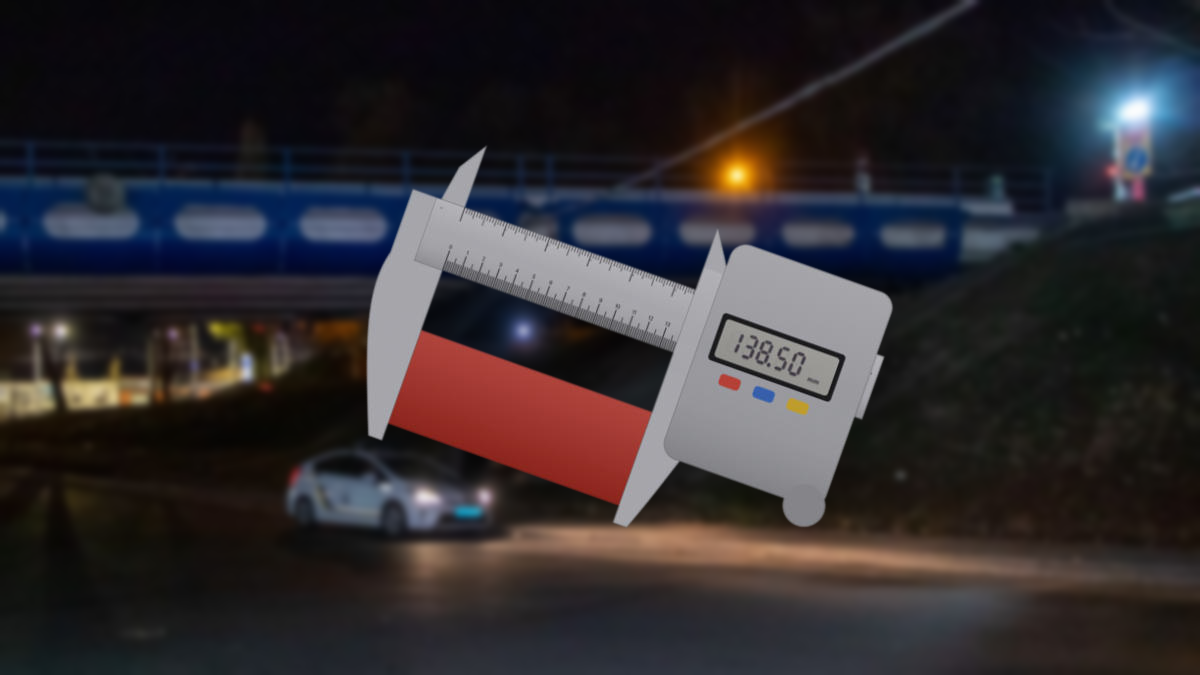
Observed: 138.50 mm
